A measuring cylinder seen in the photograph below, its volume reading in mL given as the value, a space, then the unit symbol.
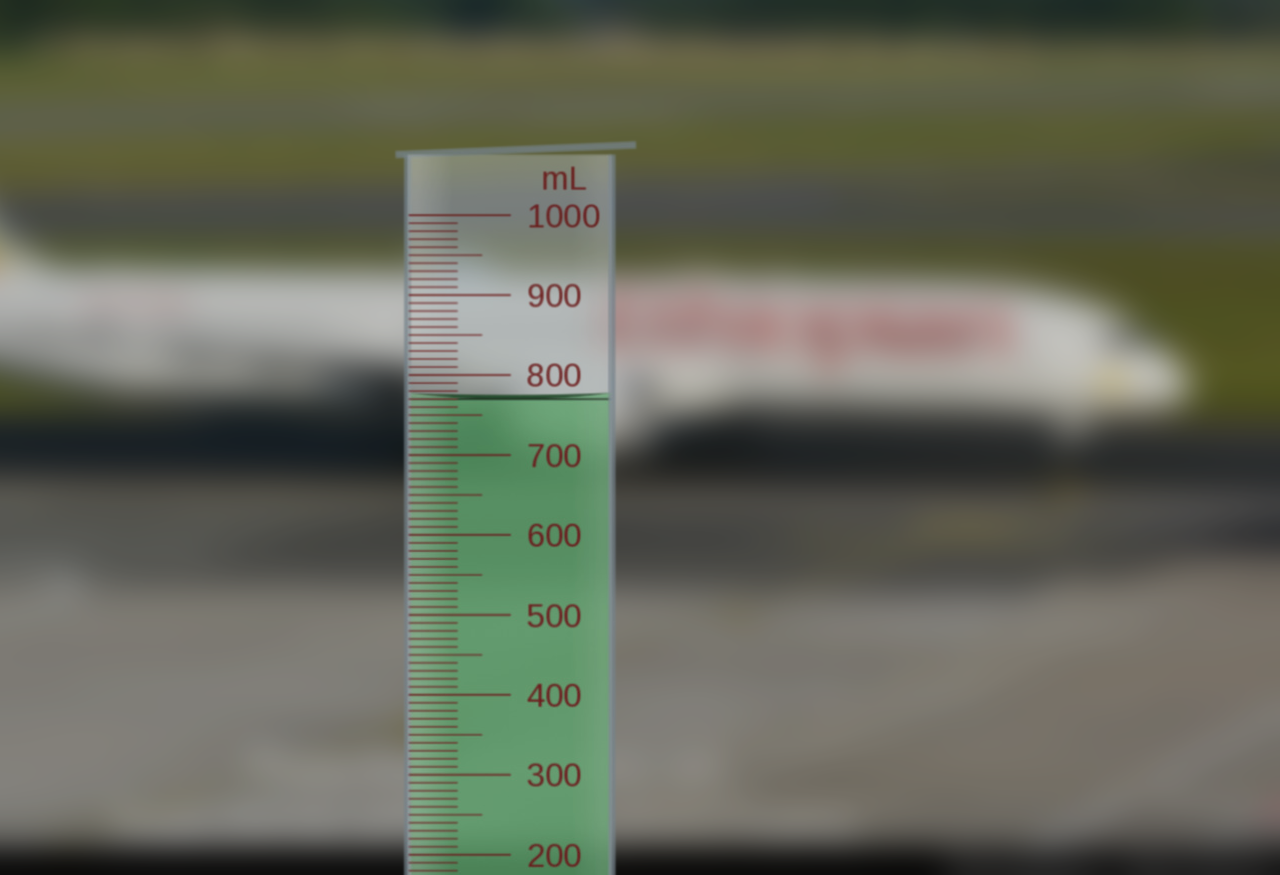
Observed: 770 mL
